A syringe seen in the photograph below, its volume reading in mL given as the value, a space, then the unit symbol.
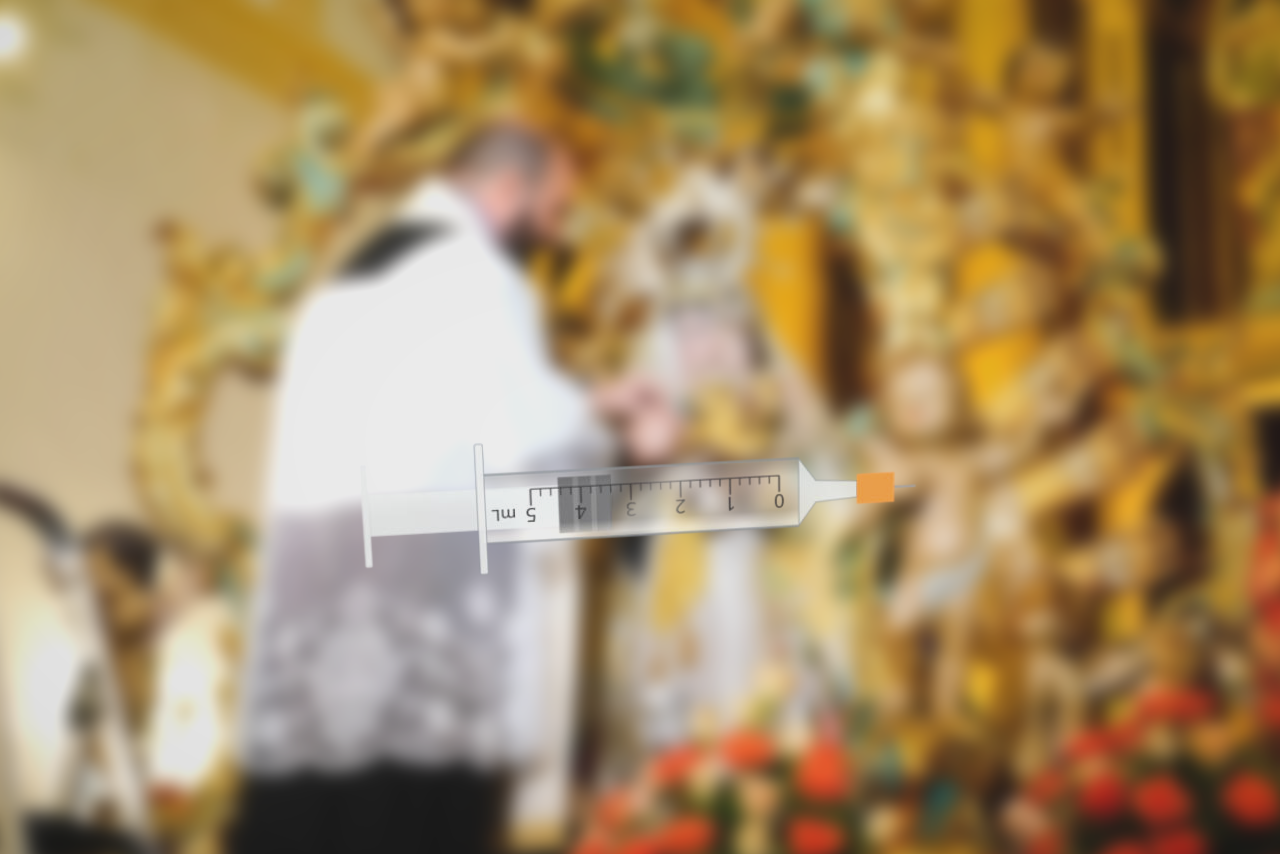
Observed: 3.4 mL
